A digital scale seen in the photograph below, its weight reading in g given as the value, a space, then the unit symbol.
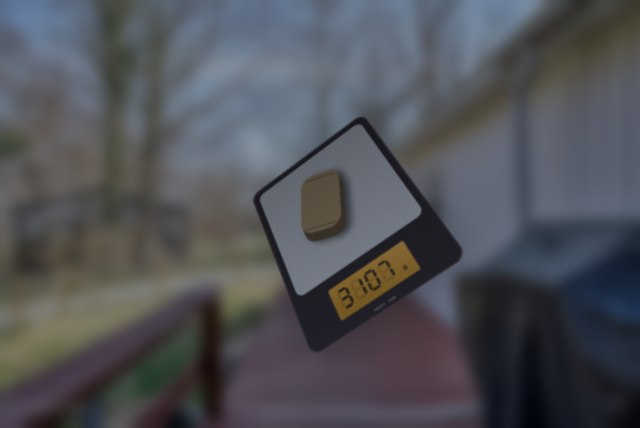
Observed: 3107 g
